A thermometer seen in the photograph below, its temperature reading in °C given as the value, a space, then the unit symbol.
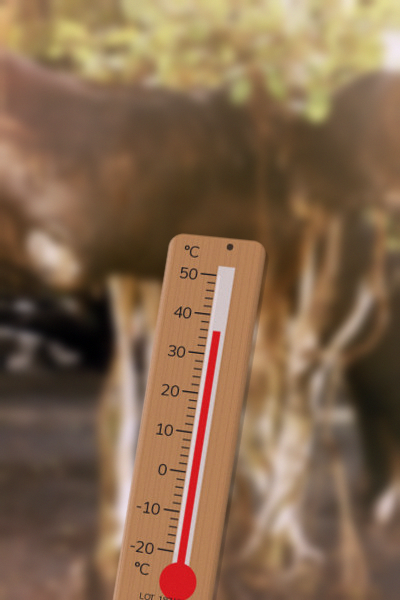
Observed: 36 °C
